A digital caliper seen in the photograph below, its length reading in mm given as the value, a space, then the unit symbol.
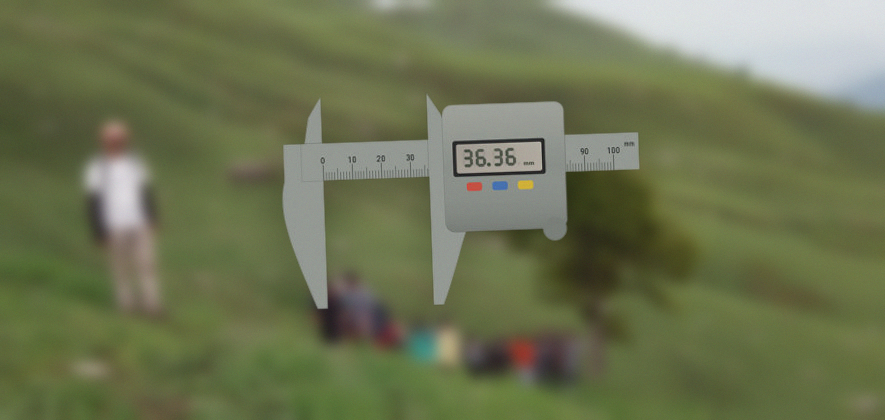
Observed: 36.36 mm
